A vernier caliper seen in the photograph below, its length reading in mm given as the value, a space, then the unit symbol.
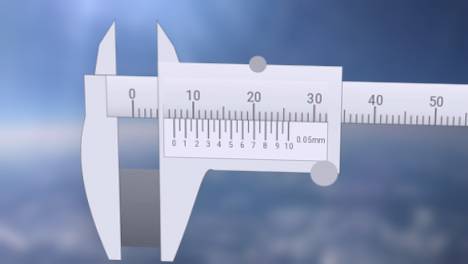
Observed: 6.8 mm
